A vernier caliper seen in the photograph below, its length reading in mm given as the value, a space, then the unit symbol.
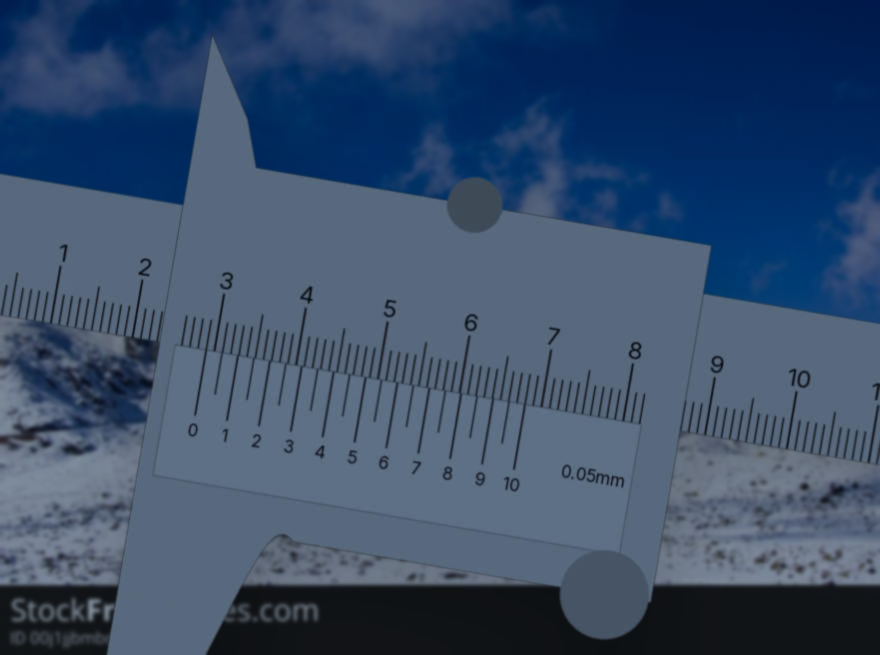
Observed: 29.0 mm
